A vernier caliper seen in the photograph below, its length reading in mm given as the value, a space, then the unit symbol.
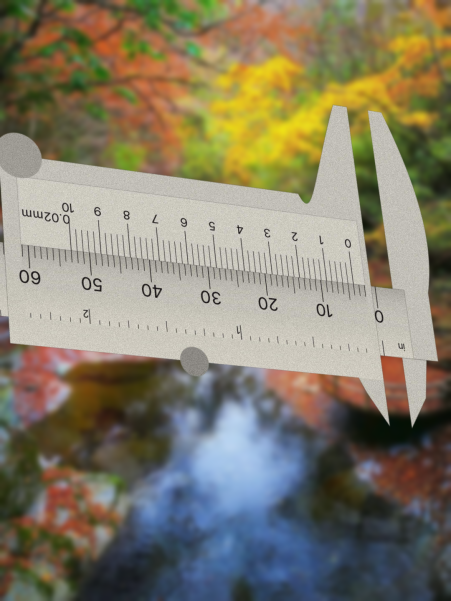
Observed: 4.0 mm
